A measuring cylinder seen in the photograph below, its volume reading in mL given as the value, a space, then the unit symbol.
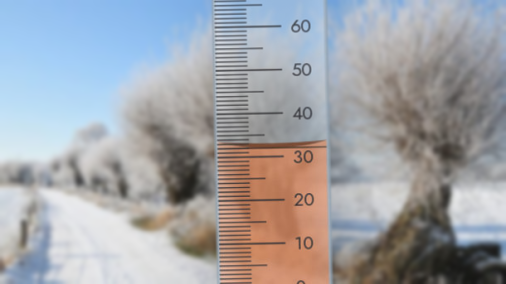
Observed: 32 mL
